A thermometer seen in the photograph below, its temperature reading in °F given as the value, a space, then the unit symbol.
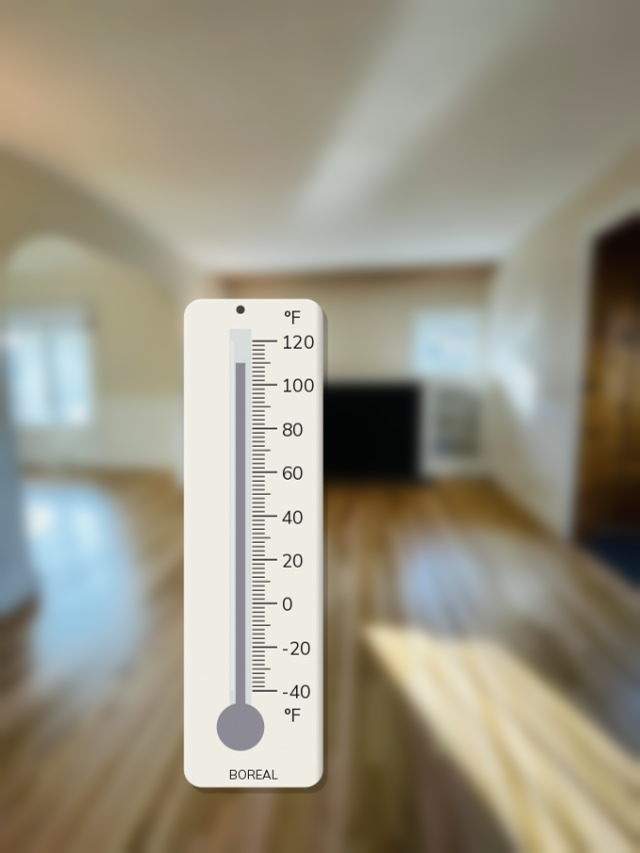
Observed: 110 °F
